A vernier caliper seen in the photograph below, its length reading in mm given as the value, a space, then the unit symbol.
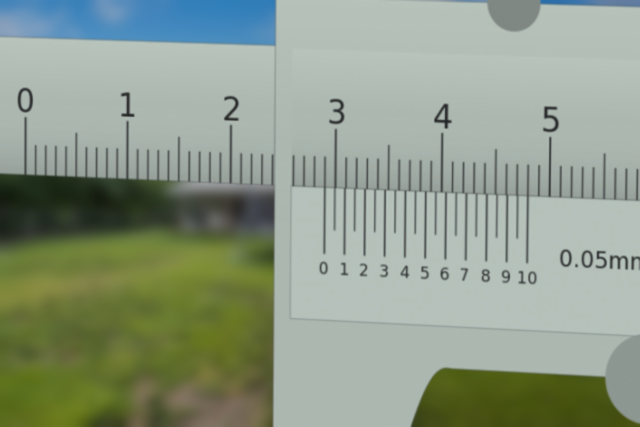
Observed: 29.0 mm
